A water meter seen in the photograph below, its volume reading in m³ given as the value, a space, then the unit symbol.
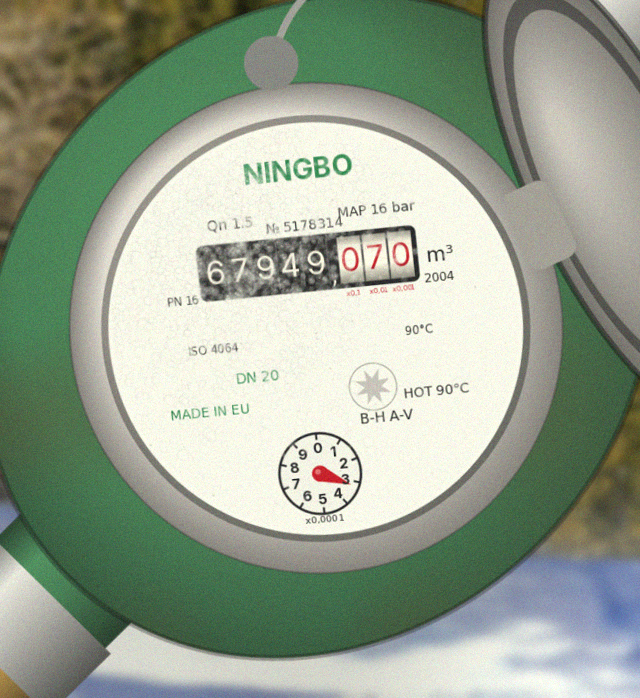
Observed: 67949.0703 m³
